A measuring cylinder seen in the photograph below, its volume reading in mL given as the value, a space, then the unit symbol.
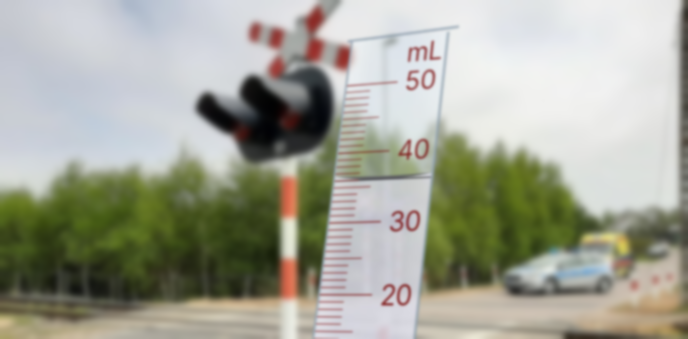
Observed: 36 mL
